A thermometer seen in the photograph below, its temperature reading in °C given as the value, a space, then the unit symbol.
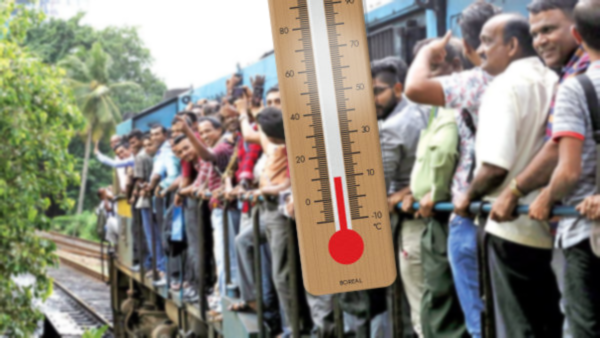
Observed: 10 °C
